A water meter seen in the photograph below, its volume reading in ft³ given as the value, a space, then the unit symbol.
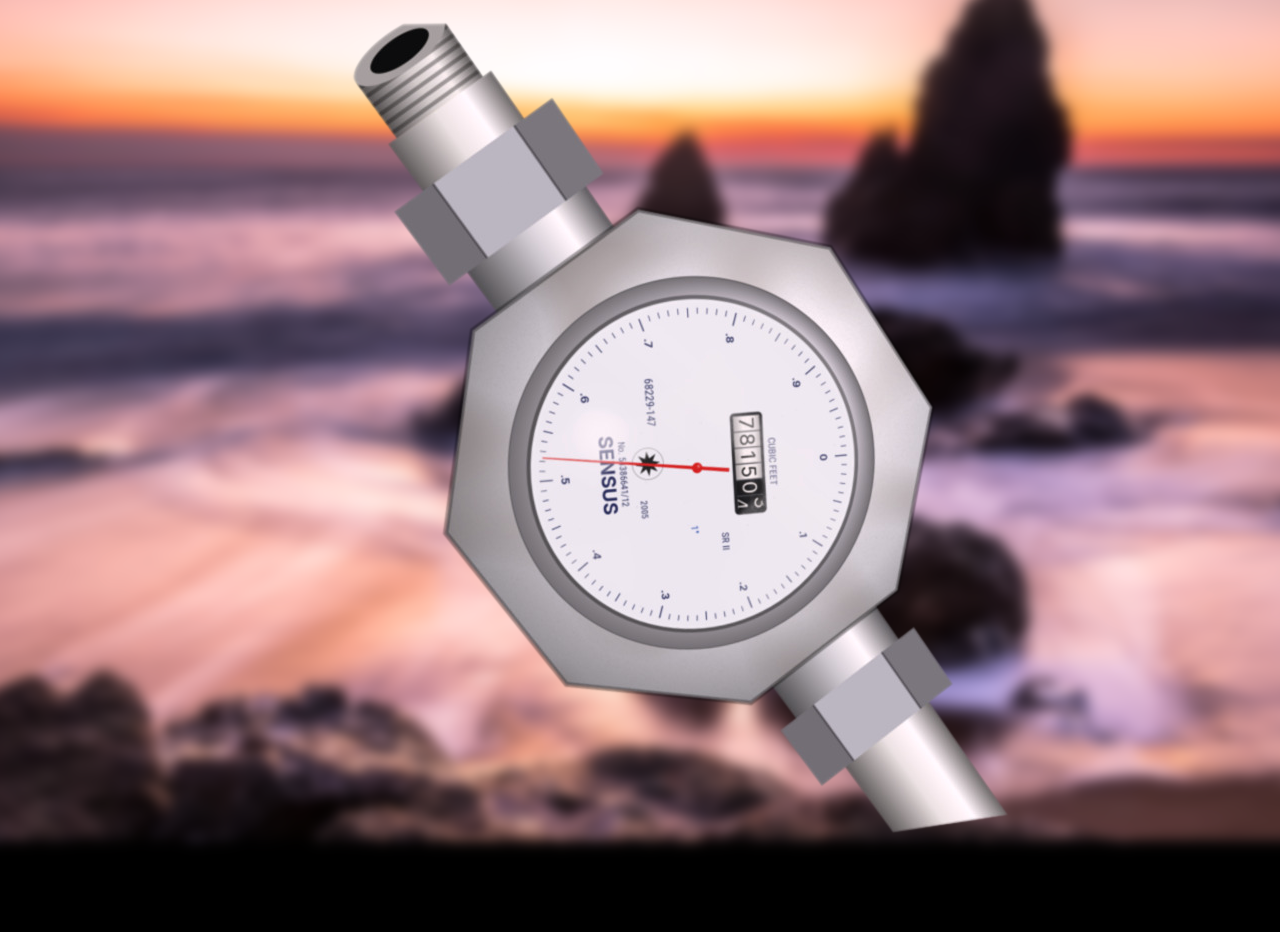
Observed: 781503.52 ft³
